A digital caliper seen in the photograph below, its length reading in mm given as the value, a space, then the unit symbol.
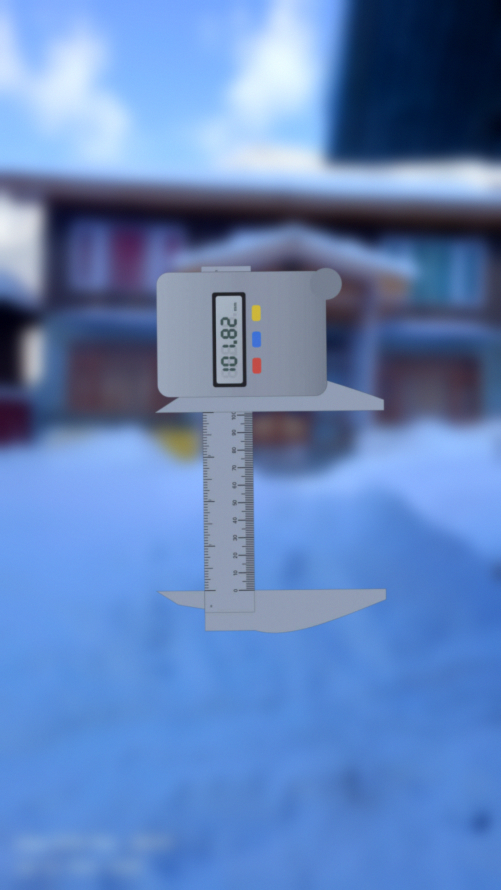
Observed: 101.82 mm
